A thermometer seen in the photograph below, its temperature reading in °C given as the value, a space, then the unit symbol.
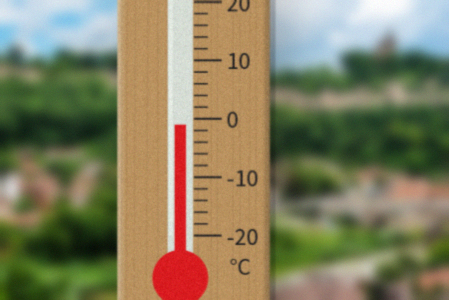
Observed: -1 °C
